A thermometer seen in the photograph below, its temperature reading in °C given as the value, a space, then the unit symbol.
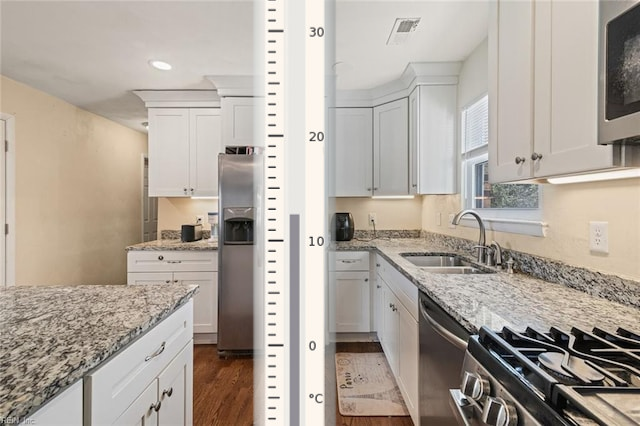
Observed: 12.5 °C
